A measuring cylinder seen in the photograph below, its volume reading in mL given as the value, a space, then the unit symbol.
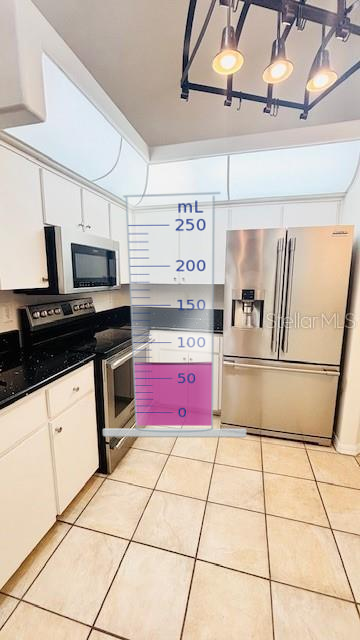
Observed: 70 mL
